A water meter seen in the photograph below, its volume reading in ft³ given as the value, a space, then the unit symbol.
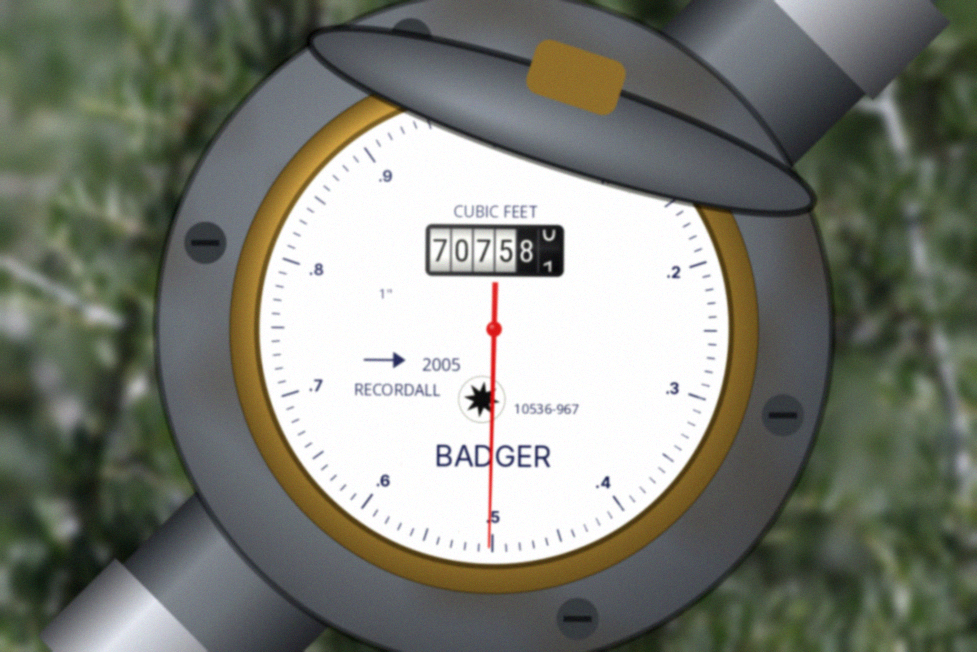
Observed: 707580.50 ft³
